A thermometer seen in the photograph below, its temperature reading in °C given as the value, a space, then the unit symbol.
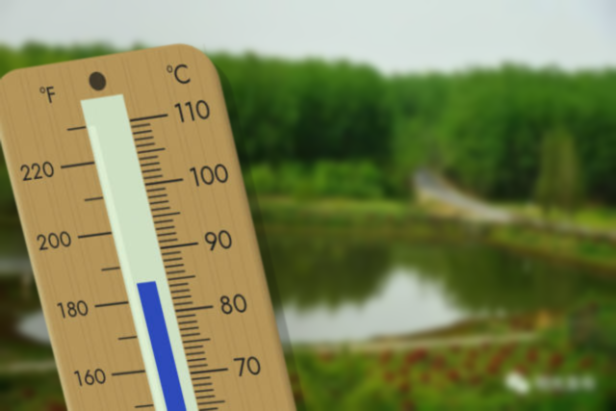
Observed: 85 °C
